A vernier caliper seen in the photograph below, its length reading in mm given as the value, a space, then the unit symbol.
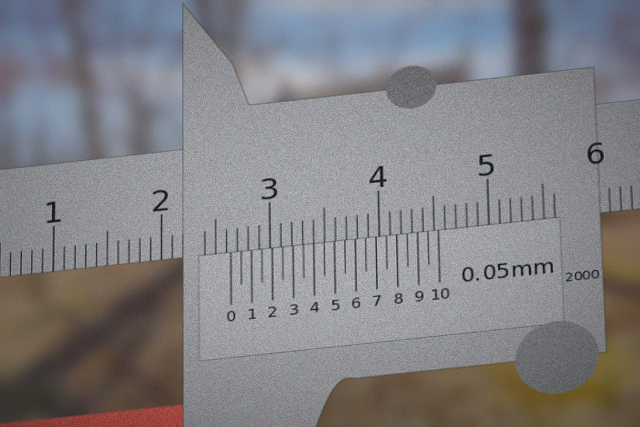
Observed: 26.4 mm
